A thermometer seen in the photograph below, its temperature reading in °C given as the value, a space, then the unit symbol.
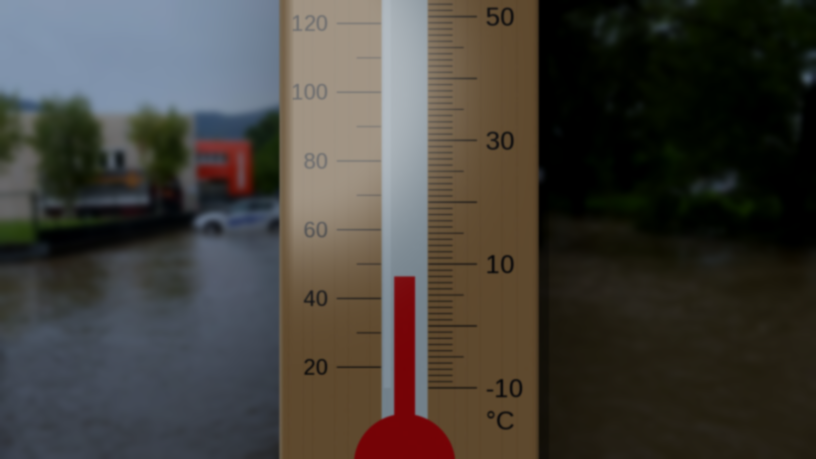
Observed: 8 °C
